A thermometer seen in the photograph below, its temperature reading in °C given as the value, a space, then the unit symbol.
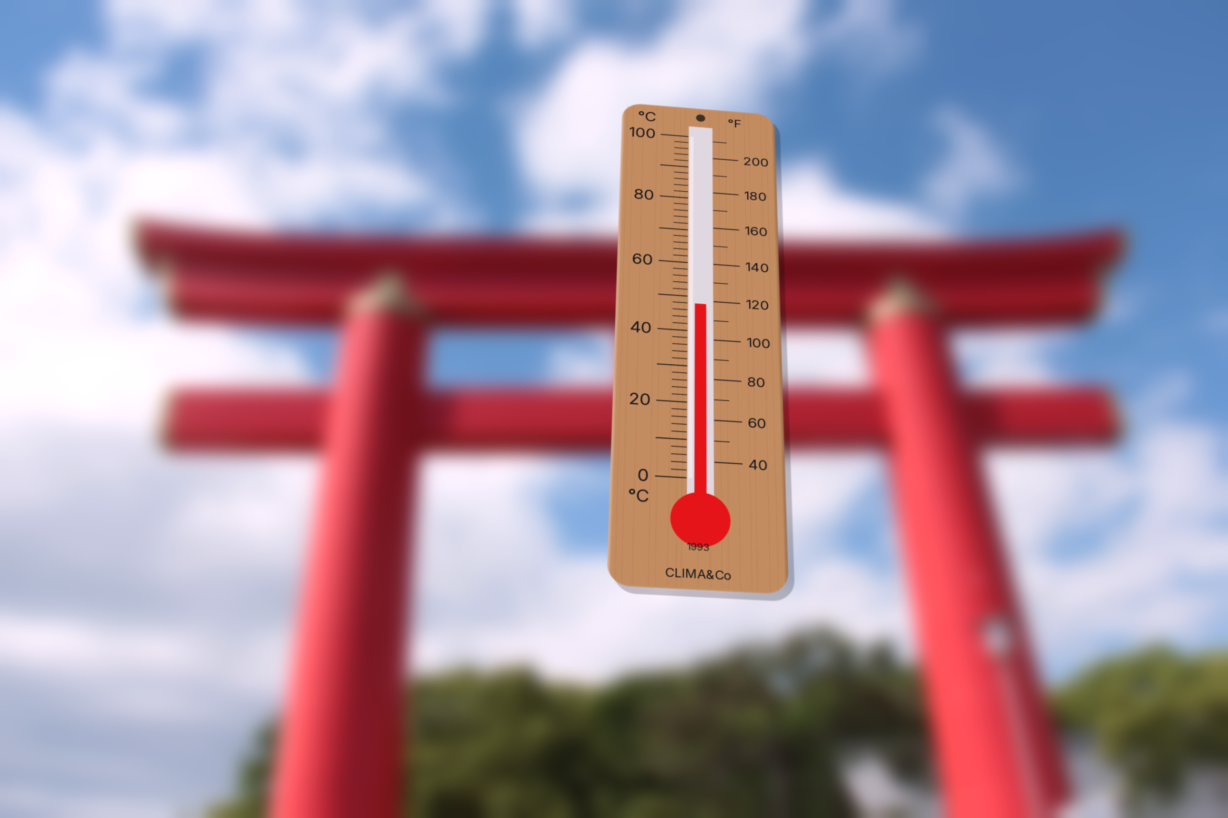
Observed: 48 °C
